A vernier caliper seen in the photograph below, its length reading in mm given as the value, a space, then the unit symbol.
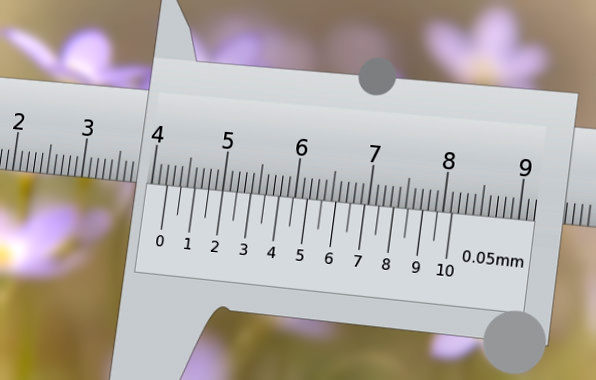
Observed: 42.2 mm
